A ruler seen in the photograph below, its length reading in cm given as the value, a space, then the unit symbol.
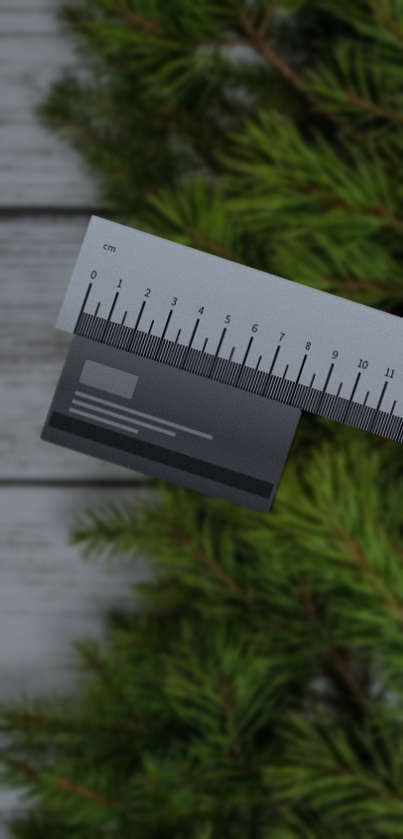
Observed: 8.5 cm
